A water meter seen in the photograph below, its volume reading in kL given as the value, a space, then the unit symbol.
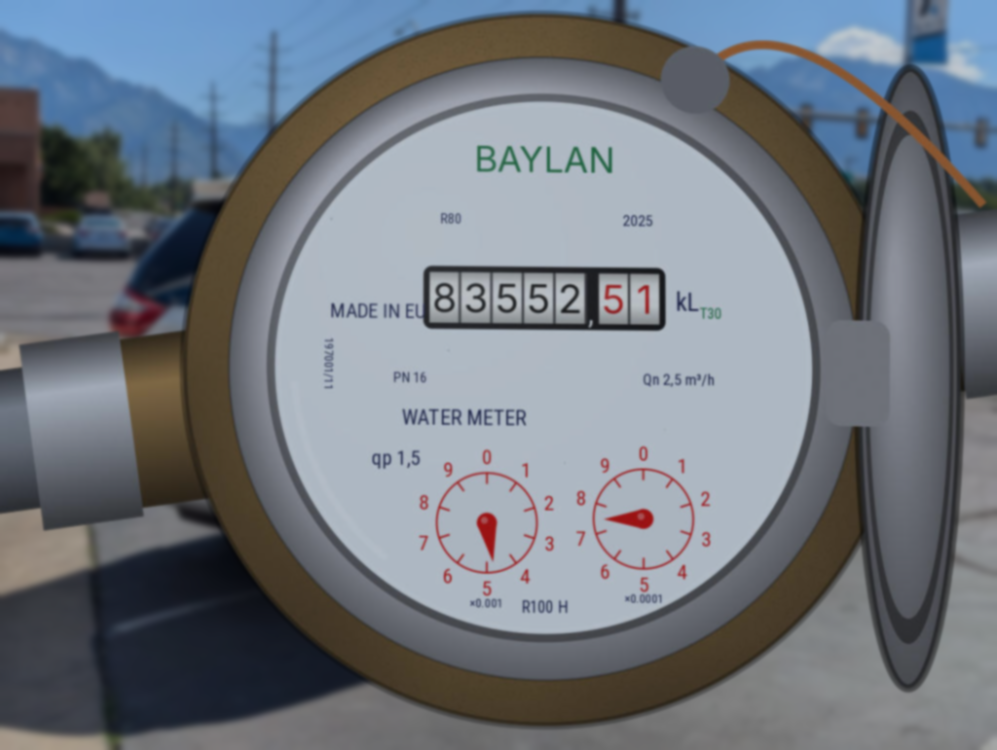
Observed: 83552.5147 kL
